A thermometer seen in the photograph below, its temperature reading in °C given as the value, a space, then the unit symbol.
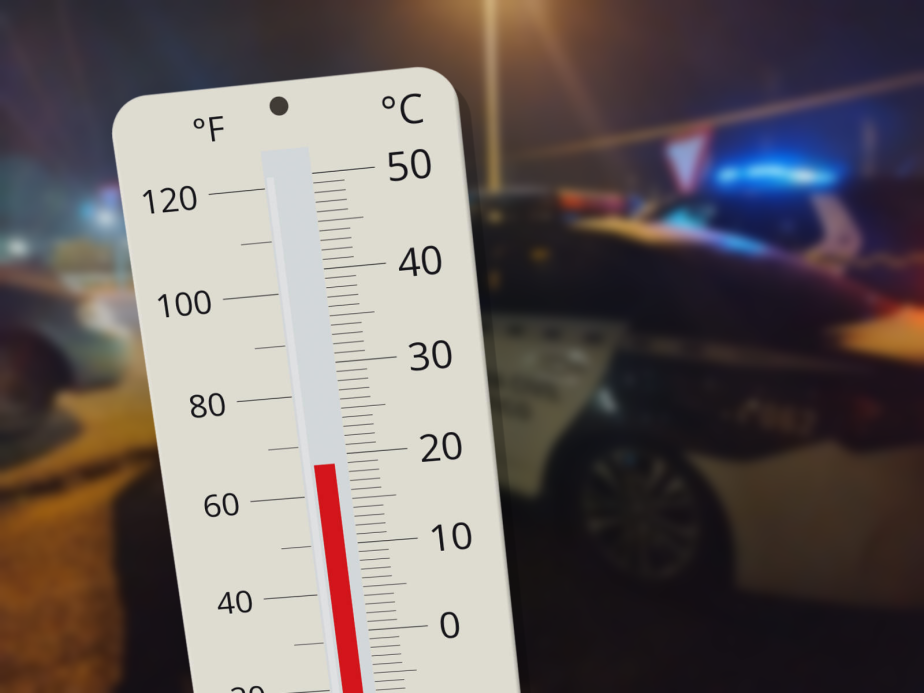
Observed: 19 °C
